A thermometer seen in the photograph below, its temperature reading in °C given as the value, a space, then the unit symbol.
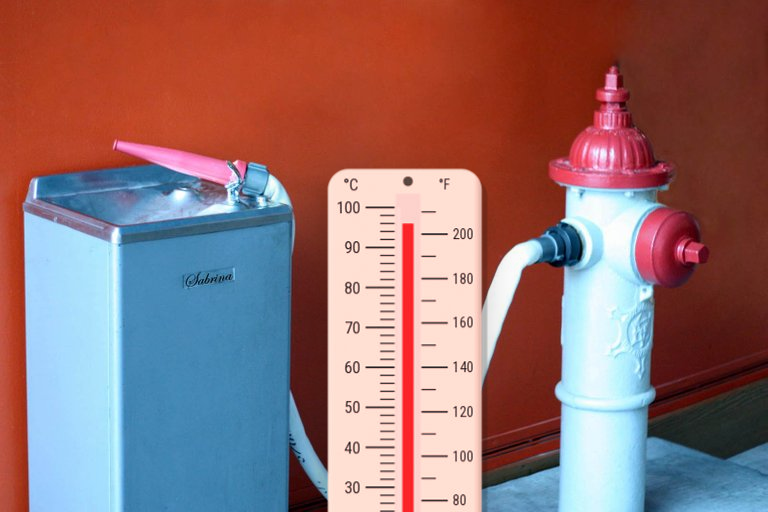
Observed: 96 °C
